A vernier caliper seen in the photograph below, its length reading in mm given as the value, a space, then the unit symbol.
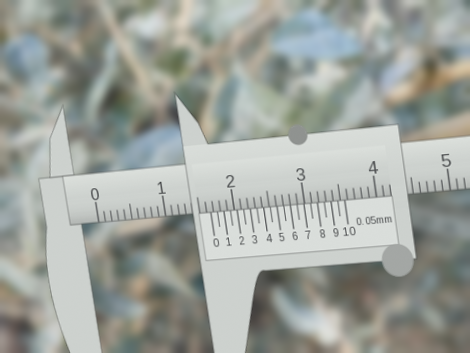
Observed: 16.6 mm
